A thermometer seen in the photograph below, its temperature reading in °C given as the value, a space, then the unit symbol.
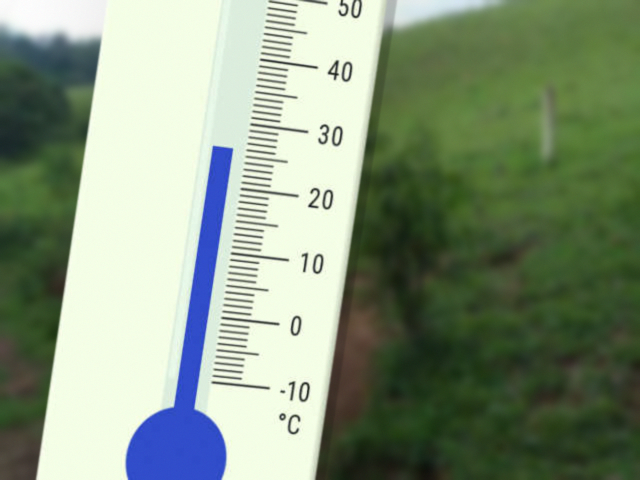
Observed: 26 °C
